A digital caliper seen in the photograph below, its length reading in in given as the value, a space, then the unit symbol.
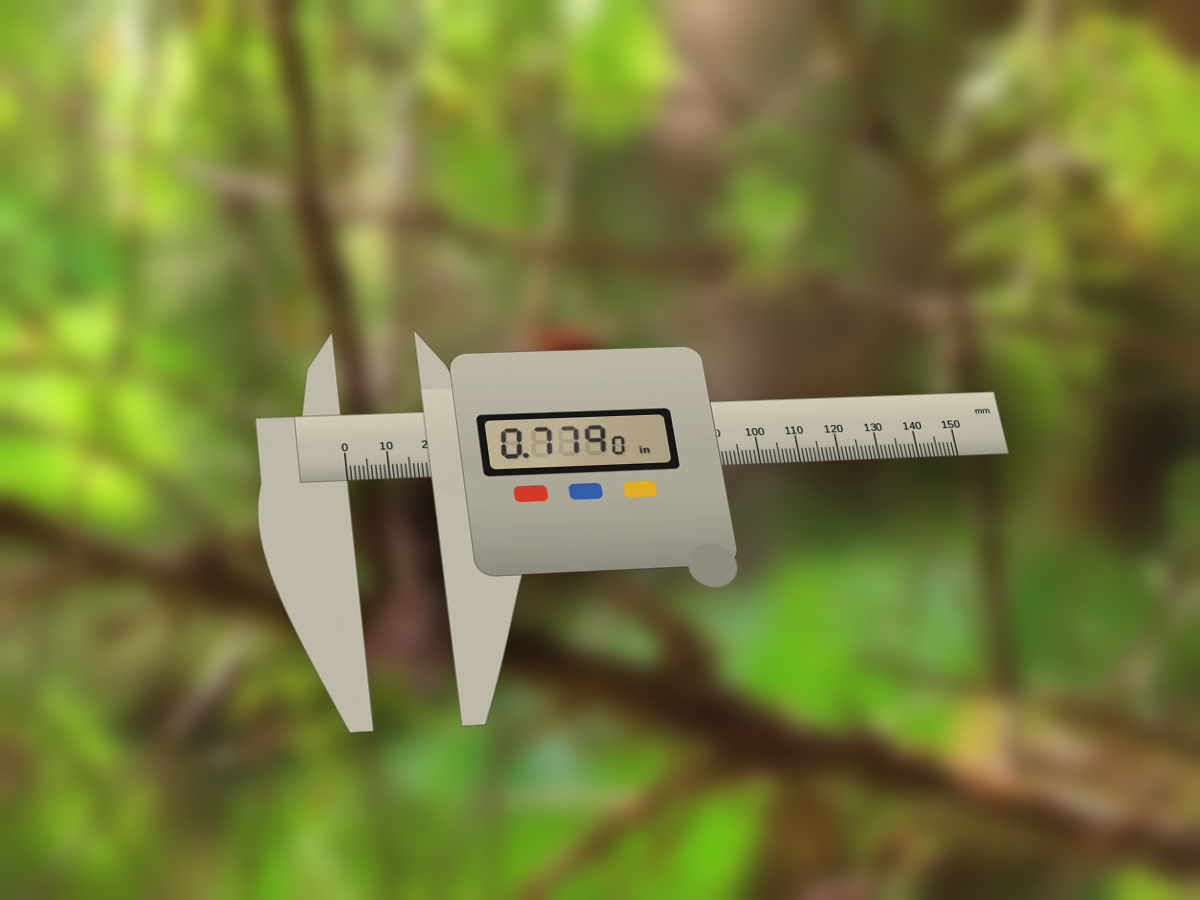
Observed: 0.7790 in
